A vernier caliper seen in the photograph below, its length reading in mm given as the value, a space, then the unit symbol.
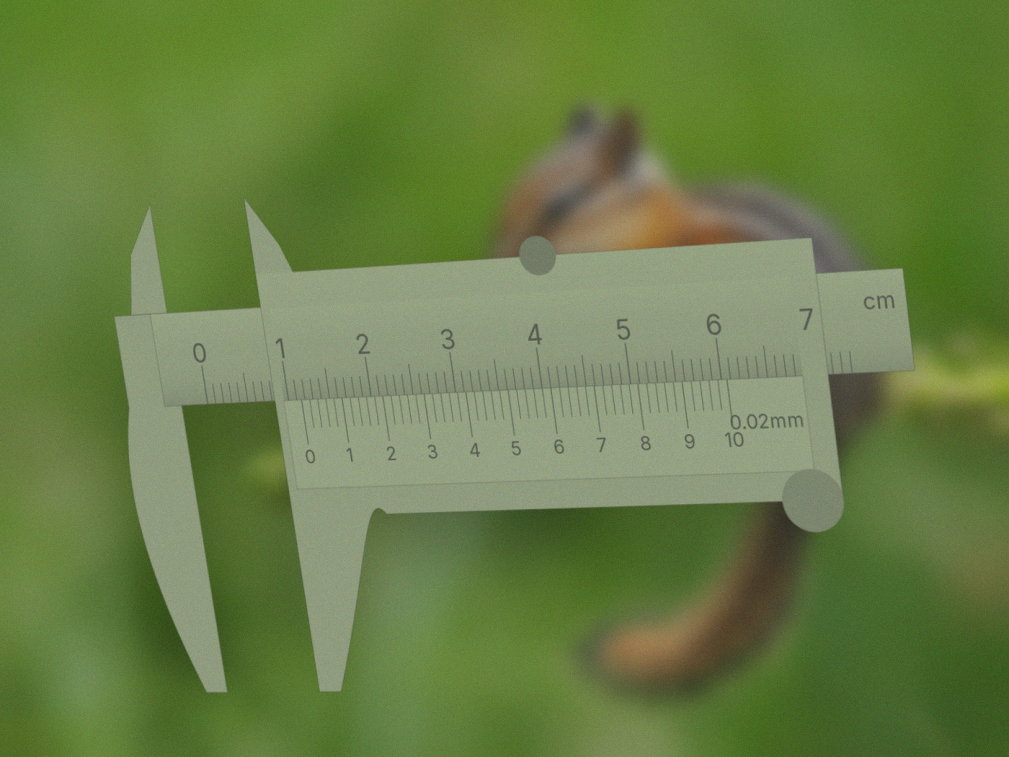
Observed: 11.6 mm
